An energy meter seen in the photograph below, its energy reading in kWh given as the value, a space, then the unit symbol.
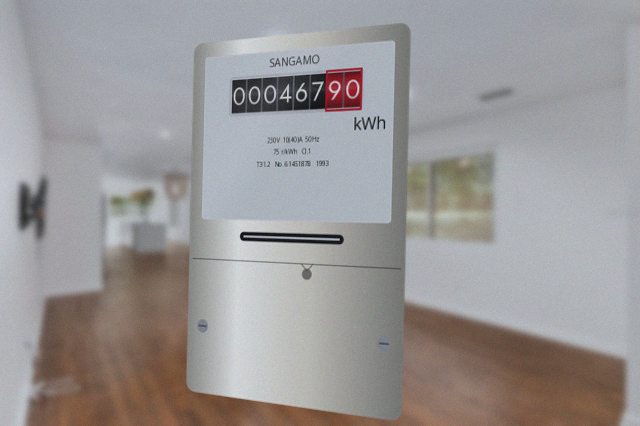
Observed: 467.90 kWh
